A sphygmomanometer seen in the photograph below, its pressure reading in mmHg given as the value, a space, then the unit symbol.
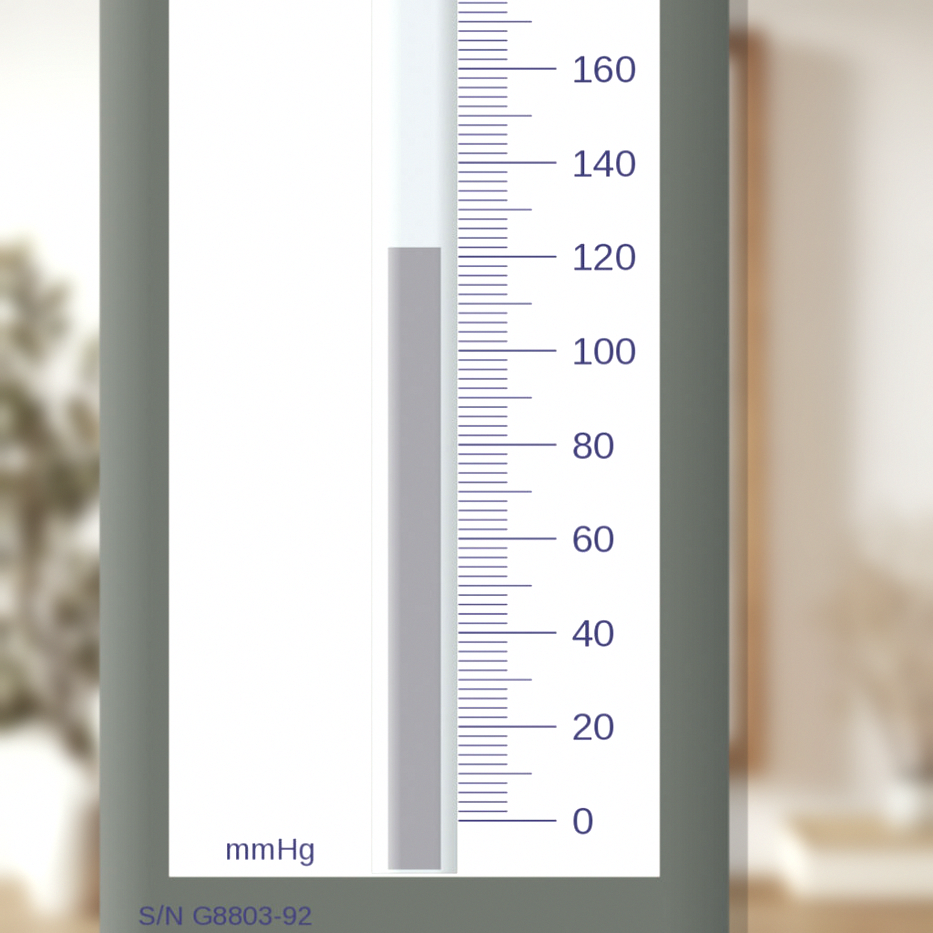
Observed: 122 mmHg
